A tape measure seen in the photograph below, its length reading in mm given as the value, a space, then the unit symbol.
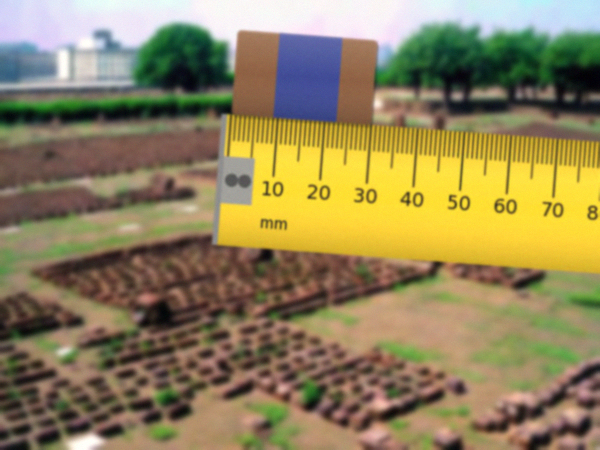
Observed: 30 mm
